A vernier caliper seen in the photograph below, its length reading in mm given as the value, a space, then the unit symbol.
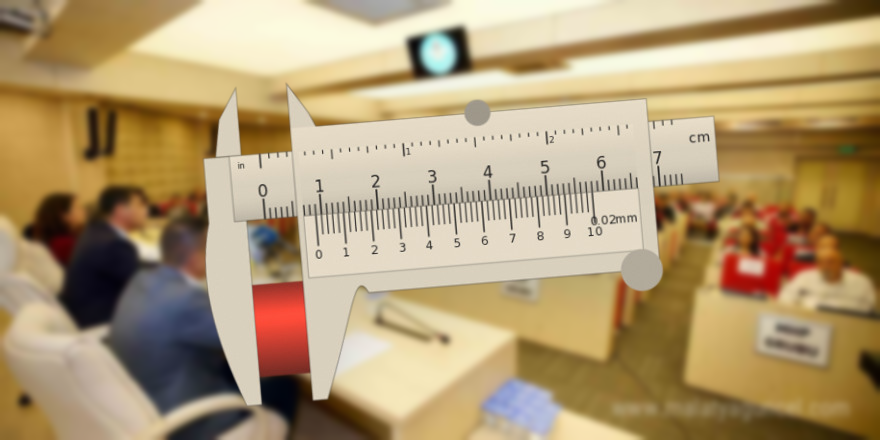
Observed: 9.0 mm
